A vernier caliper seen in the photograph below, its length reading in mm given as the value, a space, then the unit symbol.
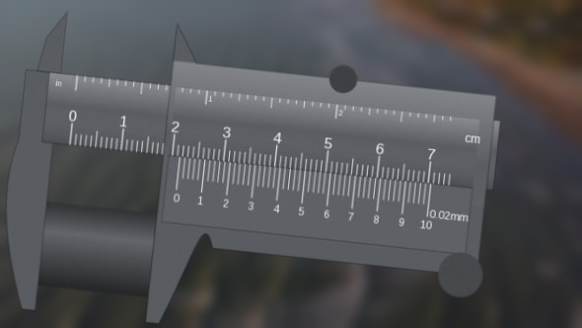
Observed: 21.5 mm
